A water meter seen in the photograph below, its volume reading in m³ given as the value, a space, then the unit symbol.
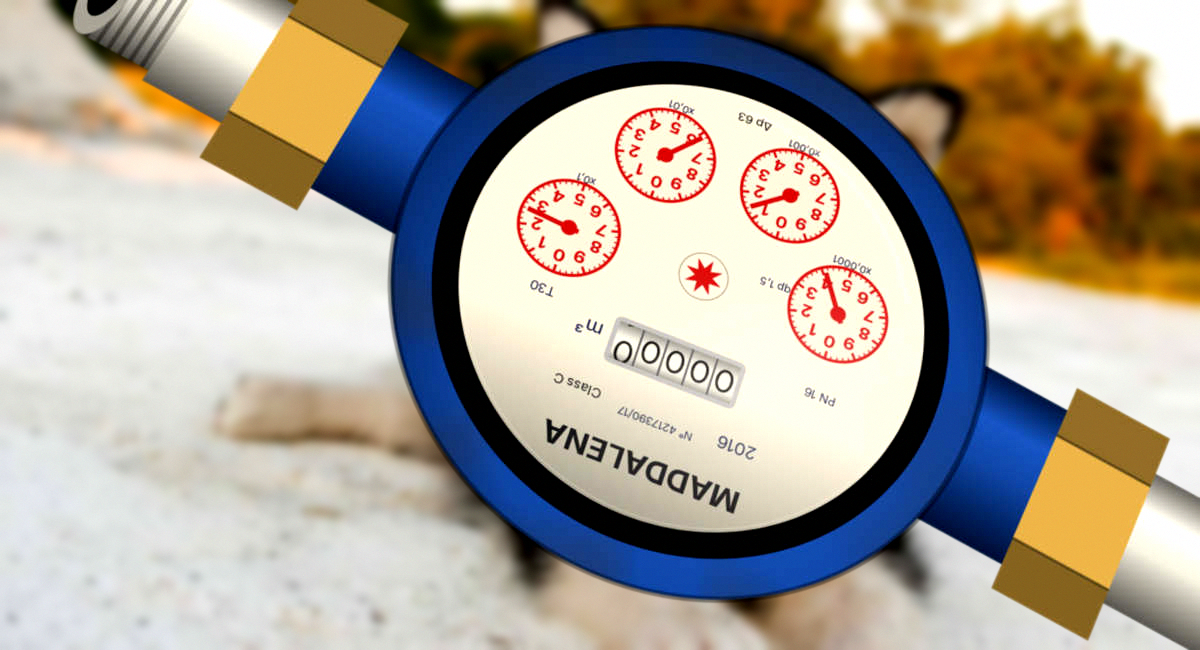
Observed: 0.2614 m³
